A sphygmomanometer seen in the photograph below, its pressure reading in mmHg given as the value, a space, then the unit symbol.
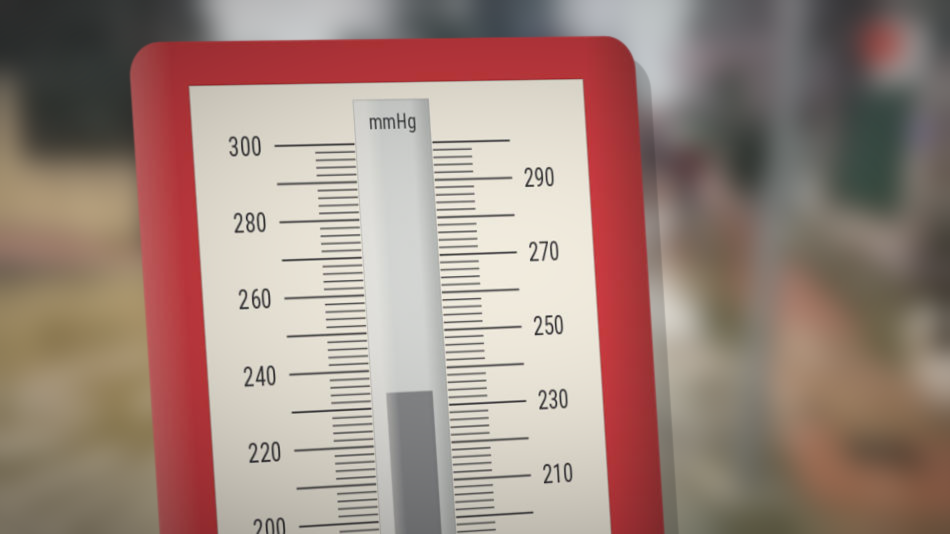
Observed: 234 mmHg
